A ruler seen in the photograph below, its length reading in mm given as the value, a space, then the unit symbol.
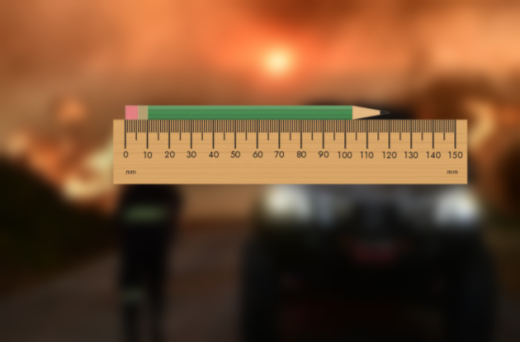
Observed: 120 mm
